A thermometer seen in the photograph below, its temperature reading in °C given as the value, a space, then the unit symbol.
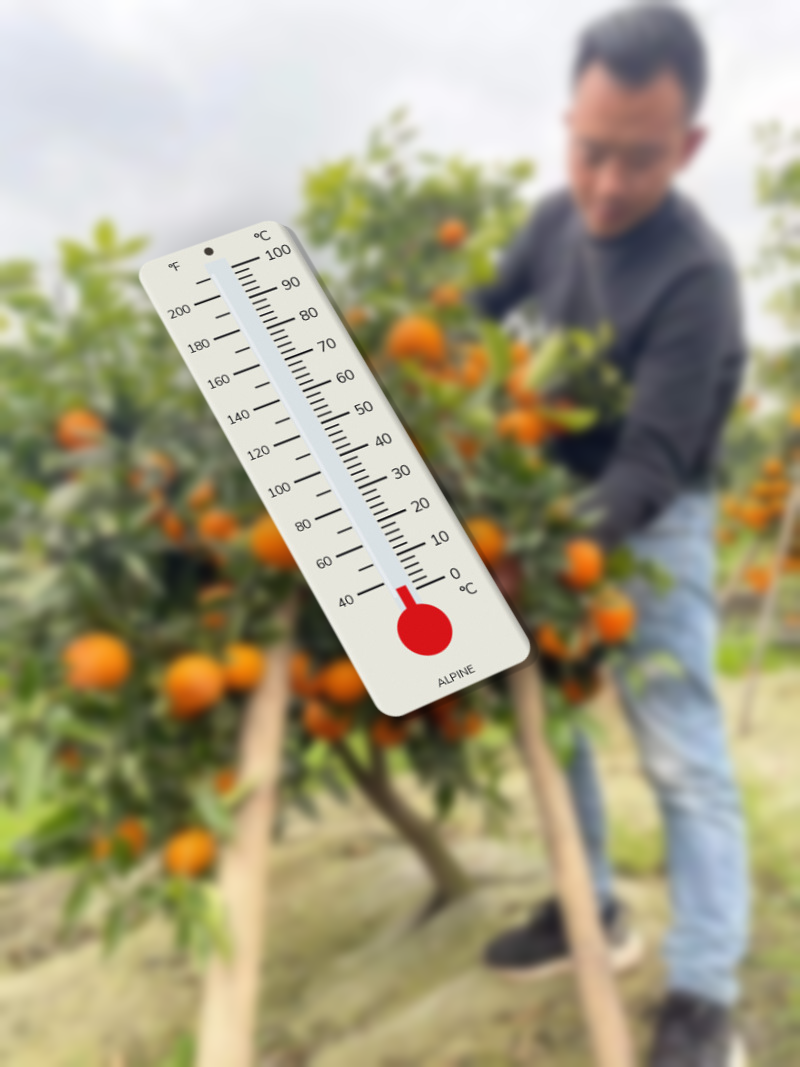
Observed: 2 °C
